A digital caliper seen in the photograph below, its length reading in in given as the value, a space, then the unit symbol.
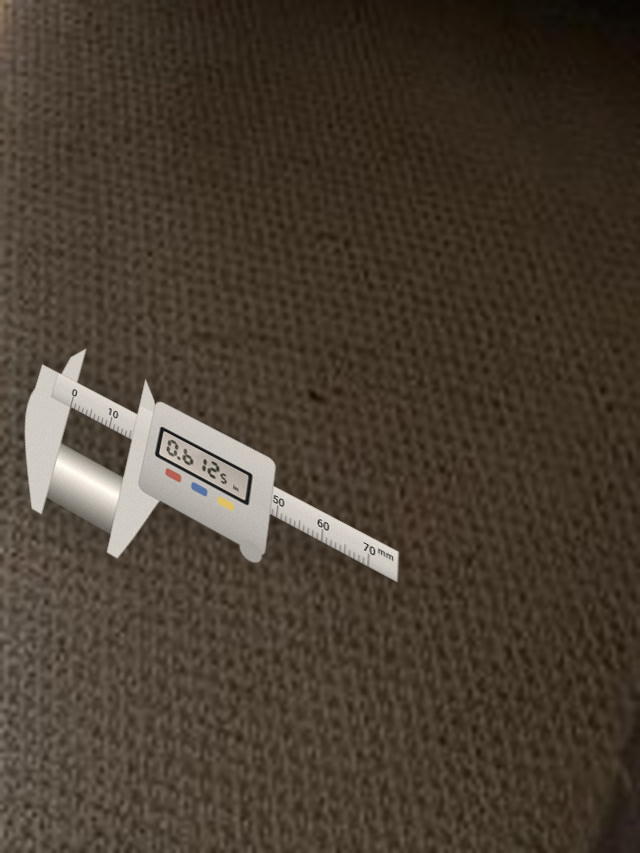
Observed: 0.6125 in
